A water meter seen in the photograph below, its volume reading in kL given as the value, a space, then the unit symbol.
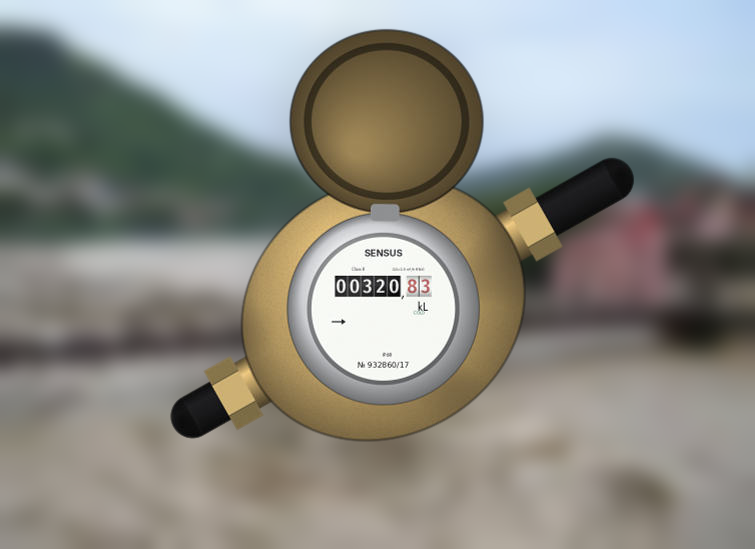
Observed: 320.83 kL
